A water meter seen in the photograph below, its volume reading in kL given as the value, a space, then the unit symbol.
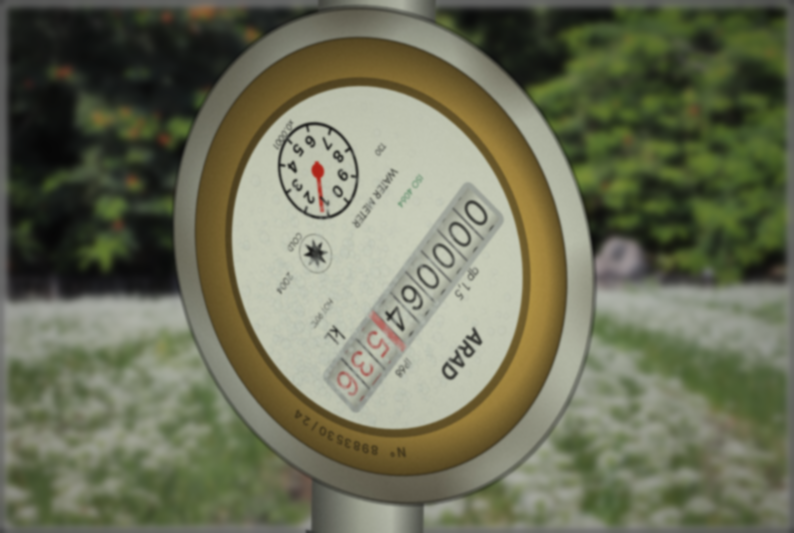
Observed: 64.5361 kL
